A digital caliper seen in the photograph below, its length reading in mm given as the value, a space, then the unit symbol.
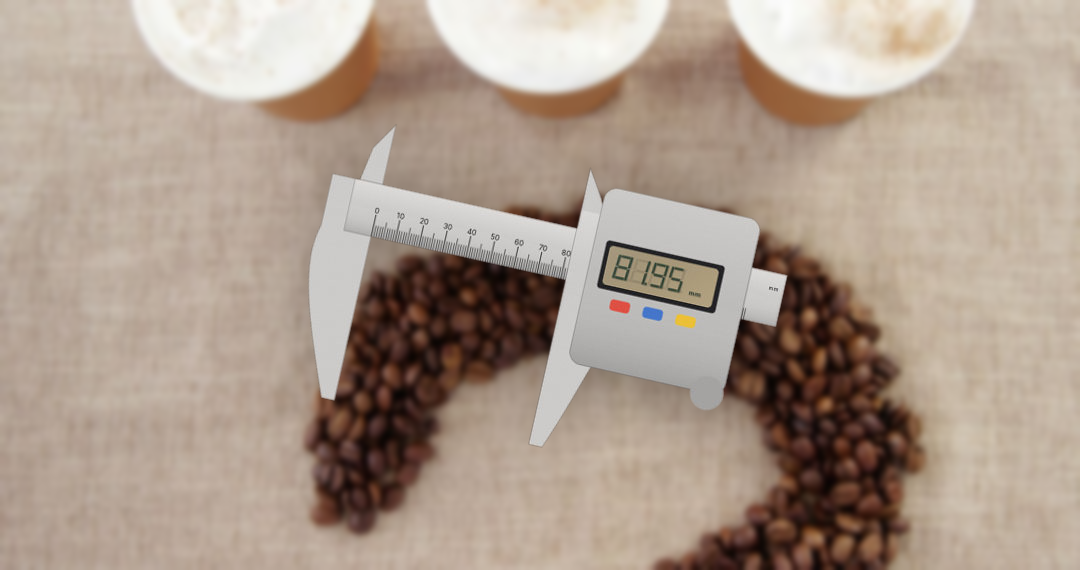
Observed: 81.95 mm
